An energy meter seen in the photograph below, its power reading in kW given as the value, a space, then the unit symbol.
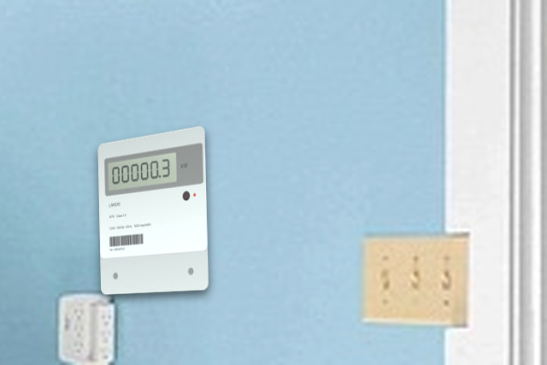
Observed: 0.3 kW
